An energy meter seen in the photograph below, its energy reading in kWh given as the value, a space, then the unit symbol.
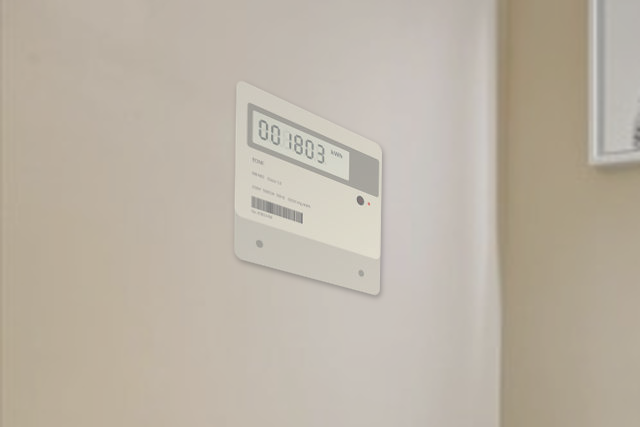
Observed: 1803 kWh
